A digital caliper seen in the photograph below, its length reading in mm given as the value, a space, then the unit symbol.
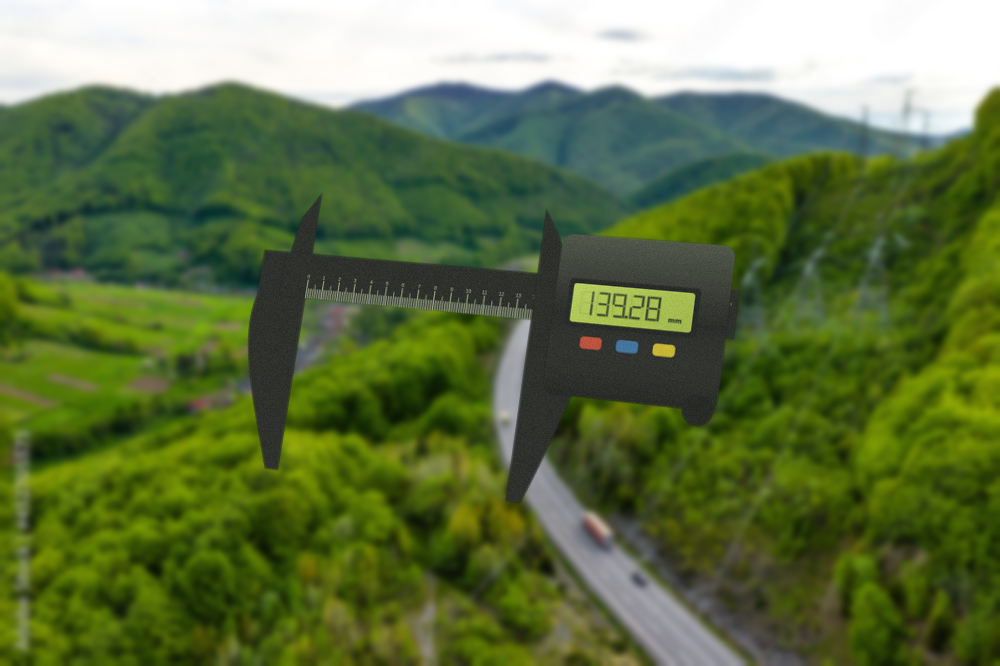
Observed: 139.28 mm
